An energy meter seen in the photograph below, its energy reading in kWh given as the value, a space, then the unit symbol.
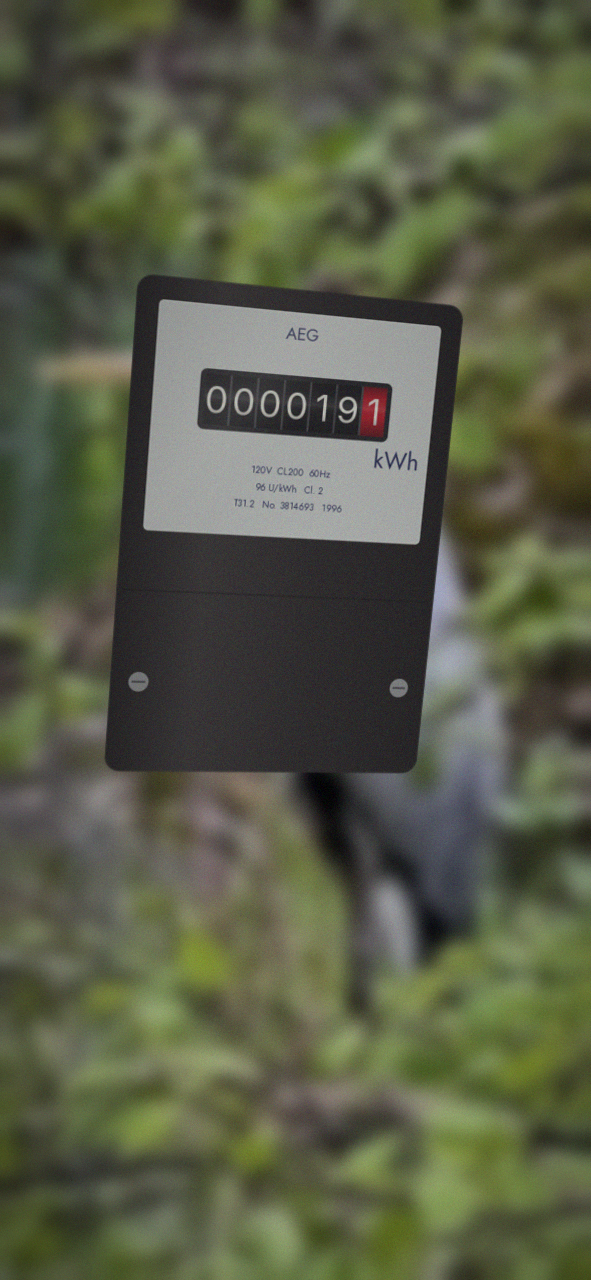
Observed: 19.1 kWh
